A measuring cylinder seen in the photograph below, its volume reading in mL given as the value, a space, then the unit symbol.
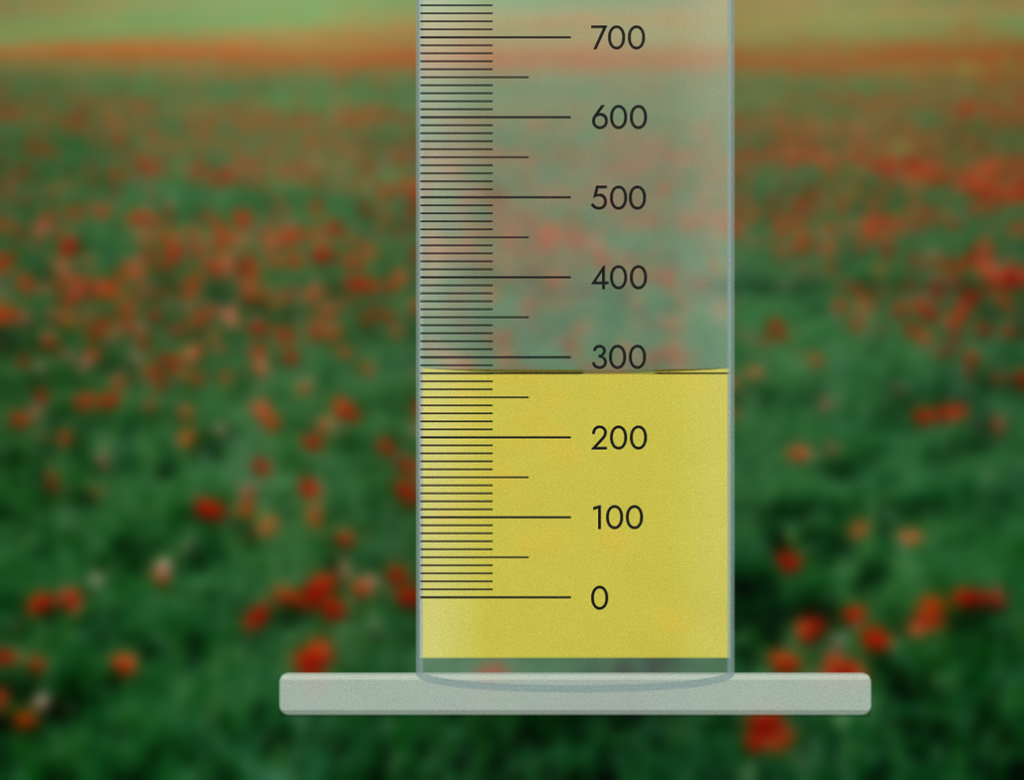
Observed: 280 mL
